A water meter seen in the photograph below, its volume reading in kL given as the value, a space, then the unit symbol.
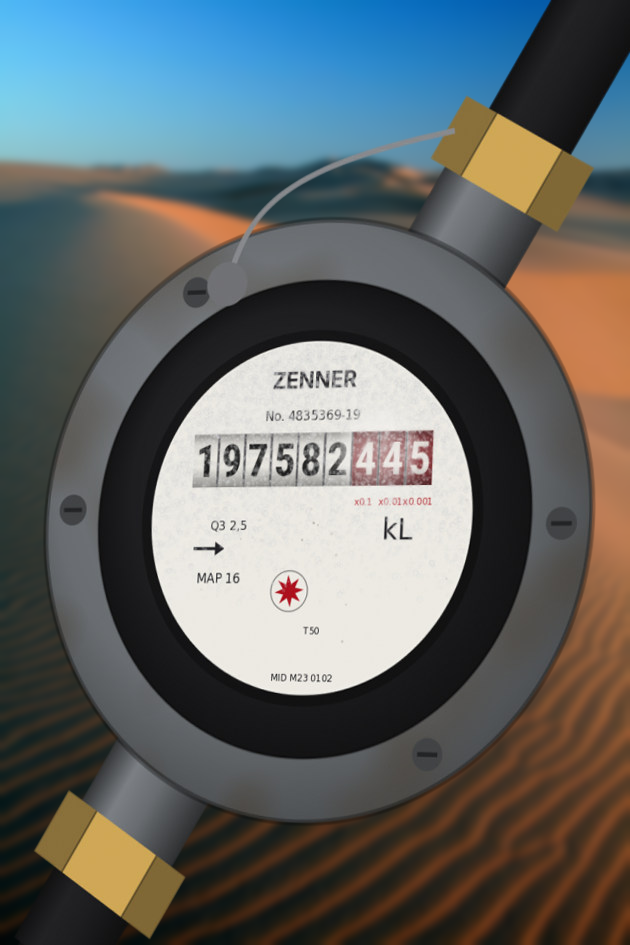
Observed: 197582.445 kL
